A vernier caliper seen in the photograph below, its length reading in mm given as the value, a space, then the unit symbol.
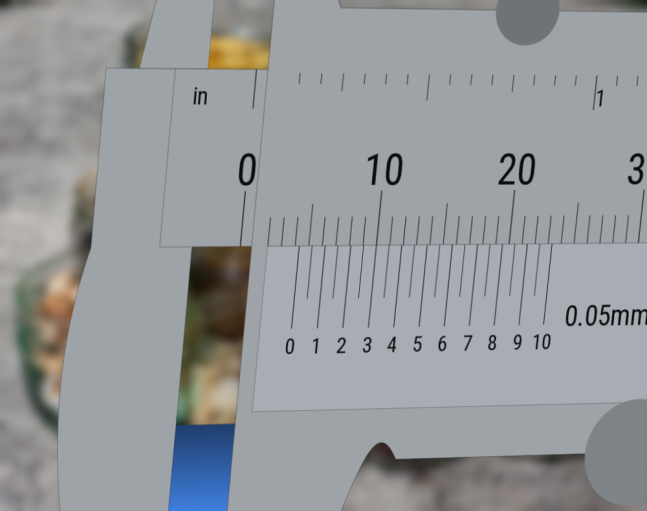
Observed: 4.3 mm
